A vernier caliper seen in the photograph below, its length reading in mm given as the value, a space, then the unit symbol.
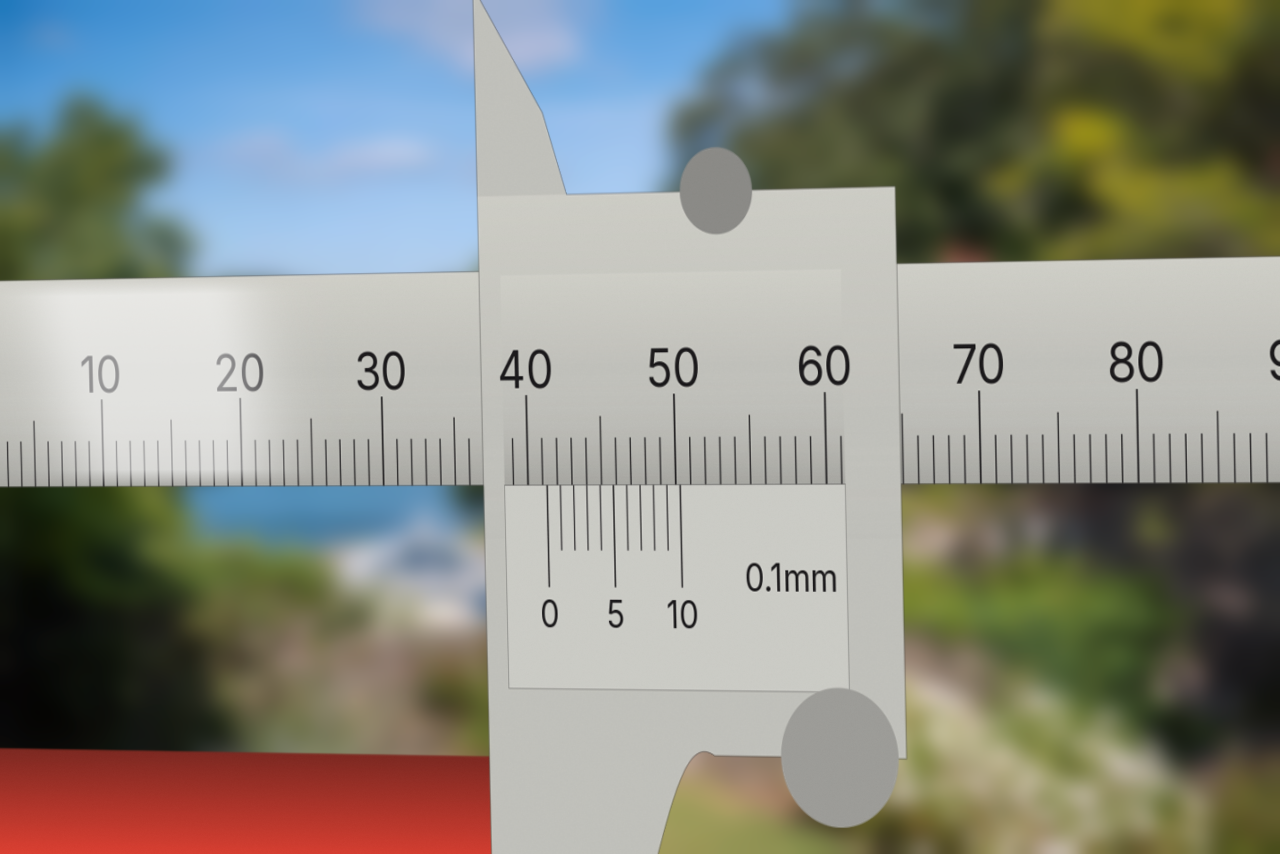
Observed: 41.3 mm
